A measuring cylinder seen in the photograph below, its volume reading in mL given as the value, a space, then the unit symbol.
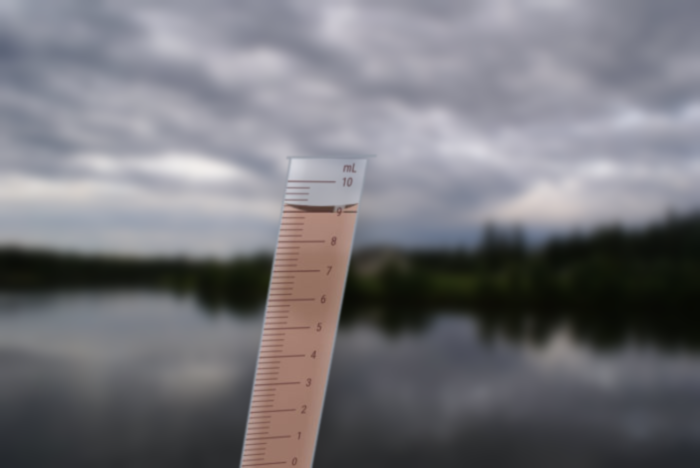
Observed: 9 mL
